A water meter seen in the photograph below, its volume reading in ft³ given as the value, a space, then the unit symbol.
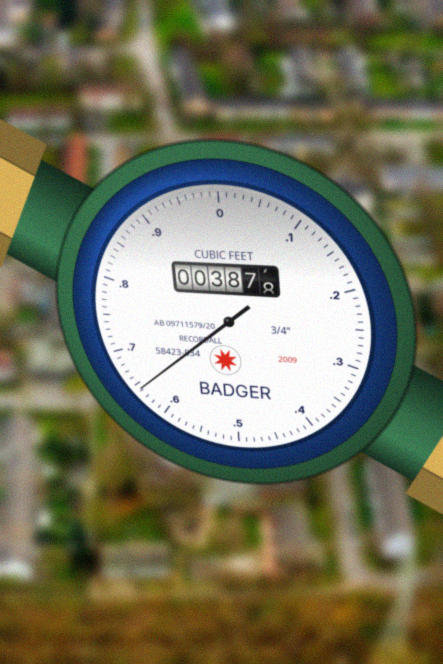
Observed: 3877.64 ft³
